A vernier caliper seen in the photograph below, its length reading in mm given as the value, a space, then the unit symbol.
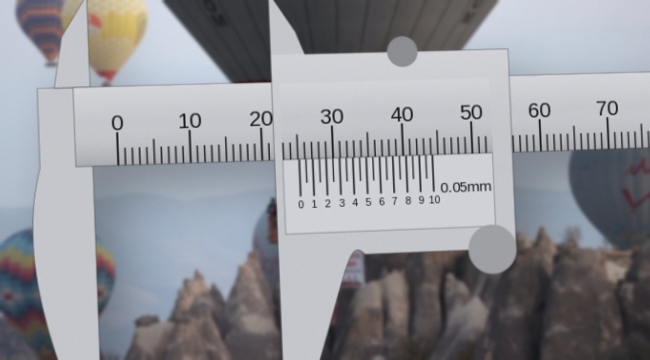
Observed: 25.2 mm
